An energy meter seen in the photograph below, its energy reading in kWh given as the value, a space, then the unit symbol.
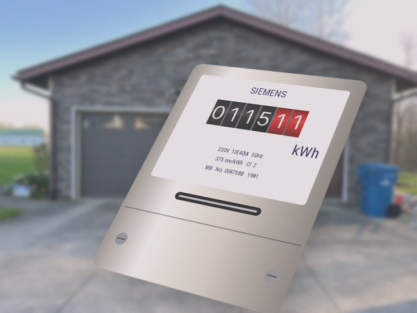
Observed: 115.11 kWh
